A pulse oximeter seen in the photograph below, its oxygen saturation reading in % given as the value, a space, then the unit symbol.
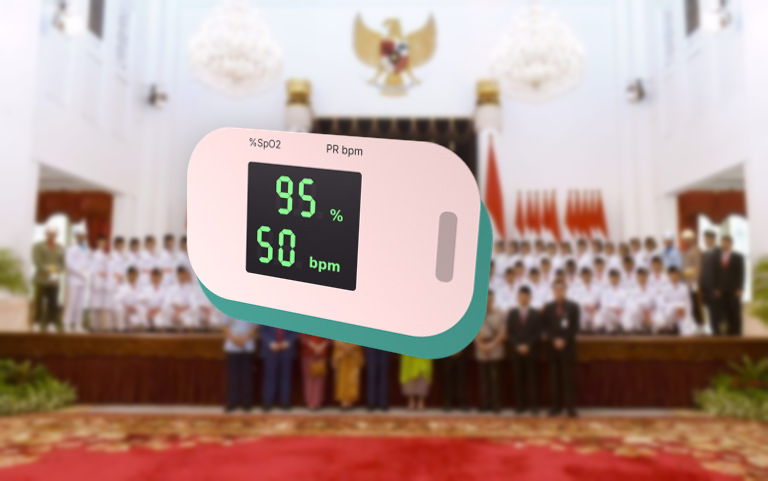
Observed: 95 %
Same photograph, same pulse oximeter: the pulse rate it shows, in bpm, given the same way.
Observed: 50 bpm
